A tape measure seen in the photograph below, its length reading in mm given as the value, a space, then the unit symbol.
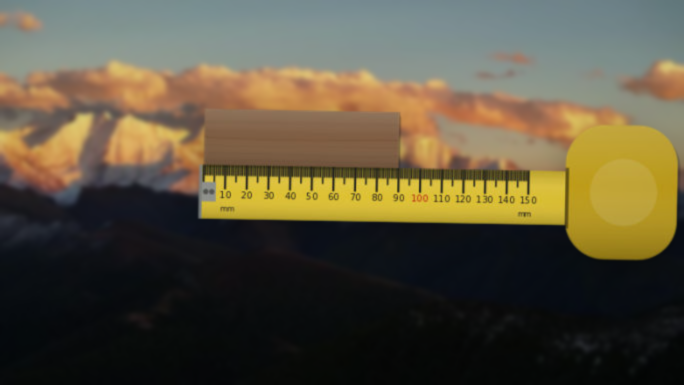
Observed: 90 mm
